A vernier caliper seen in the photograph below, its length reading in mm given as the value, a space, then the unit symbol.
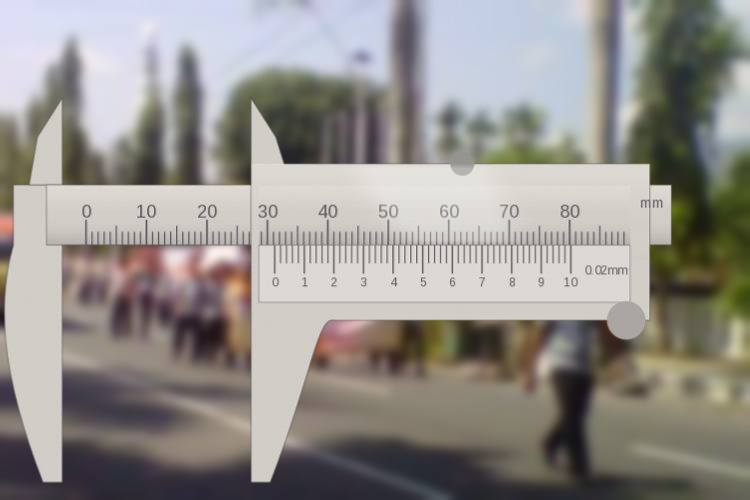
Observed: 31.2 mm
